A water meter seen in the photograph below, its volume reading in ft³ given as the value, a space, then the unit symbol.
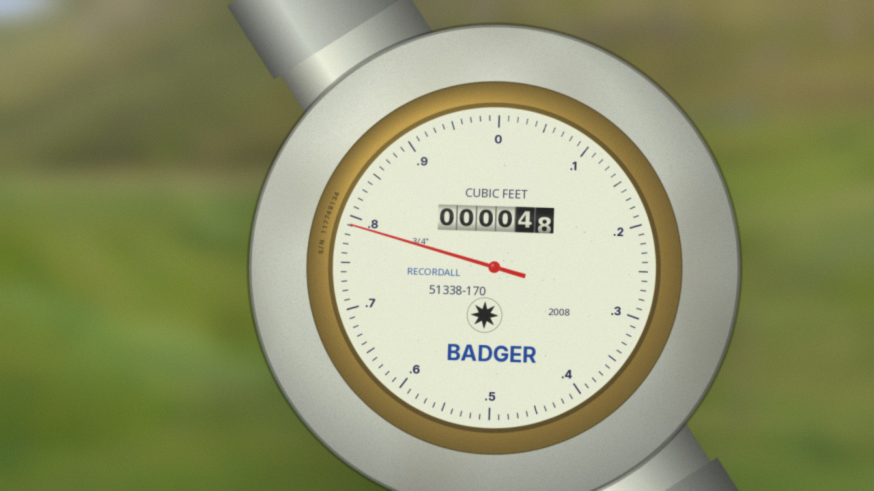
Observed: 47.79 ft³
